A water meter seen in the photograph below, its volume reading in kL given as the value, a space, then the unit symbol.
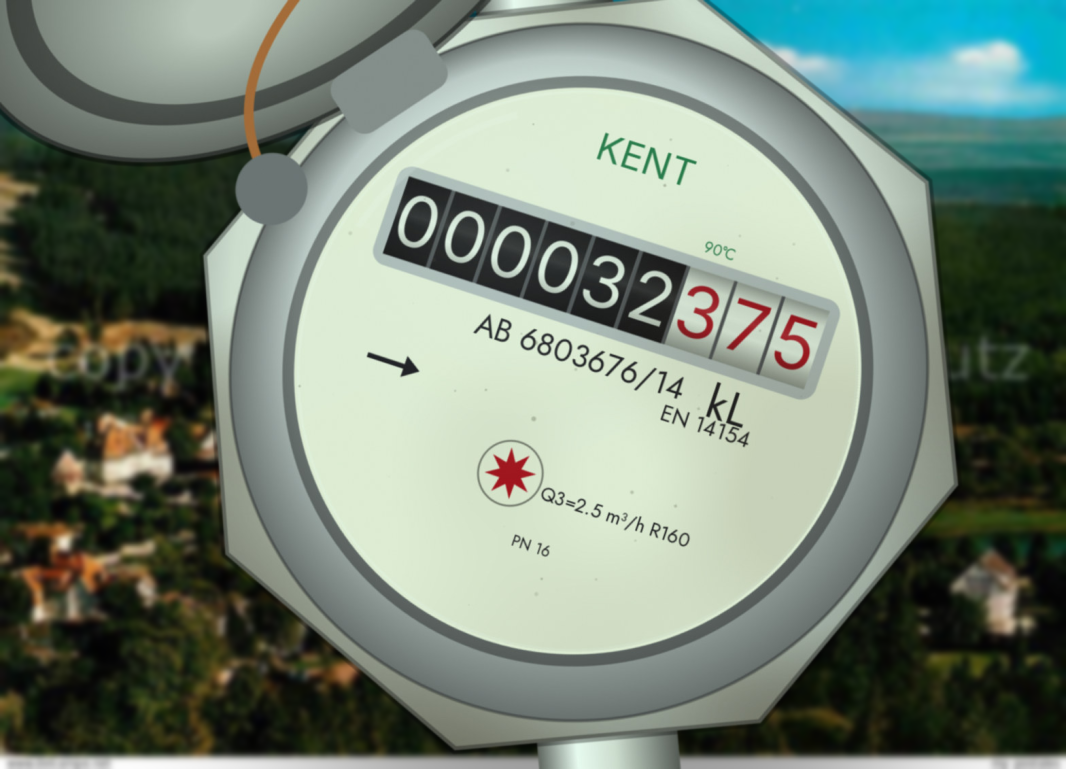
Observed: 32.375 kL
